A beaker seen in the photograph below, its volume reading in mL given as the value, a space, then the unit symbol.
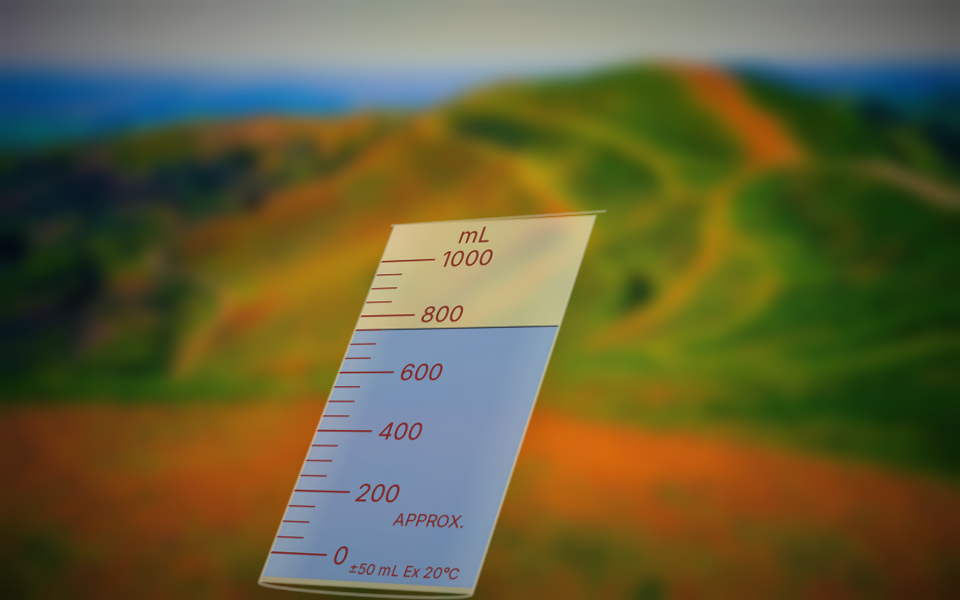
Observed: 750 mL
